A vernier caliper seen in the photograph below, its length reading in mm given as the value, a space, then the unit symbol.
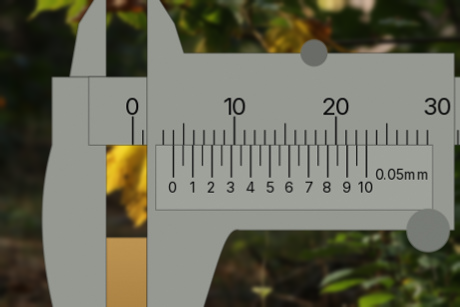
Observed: 4.0 mm
